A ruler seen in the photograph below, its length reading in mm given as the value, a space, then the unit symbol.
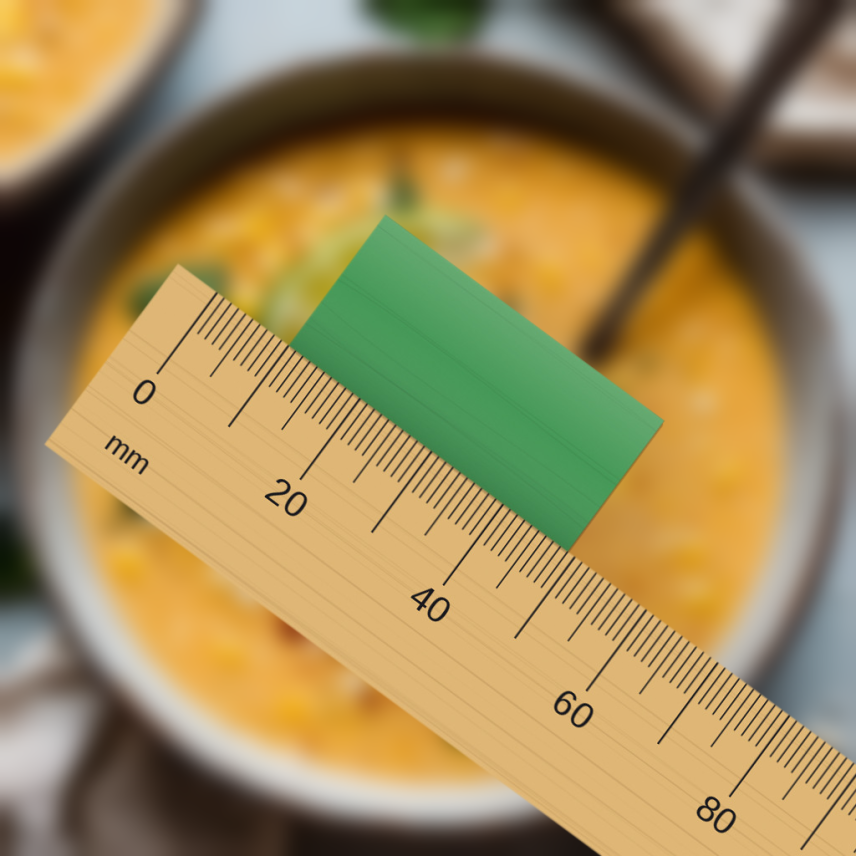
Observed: 39 mm
